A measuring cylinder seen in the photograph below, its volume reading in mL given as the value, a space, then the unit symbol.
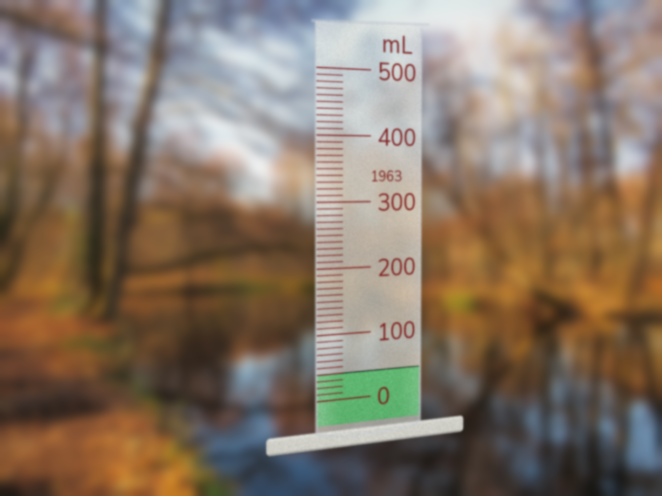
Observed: 40 mL
